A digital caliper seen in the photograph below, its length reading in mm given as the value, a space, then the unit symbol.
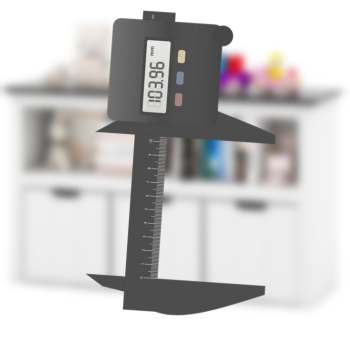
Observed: 103.96 mm
